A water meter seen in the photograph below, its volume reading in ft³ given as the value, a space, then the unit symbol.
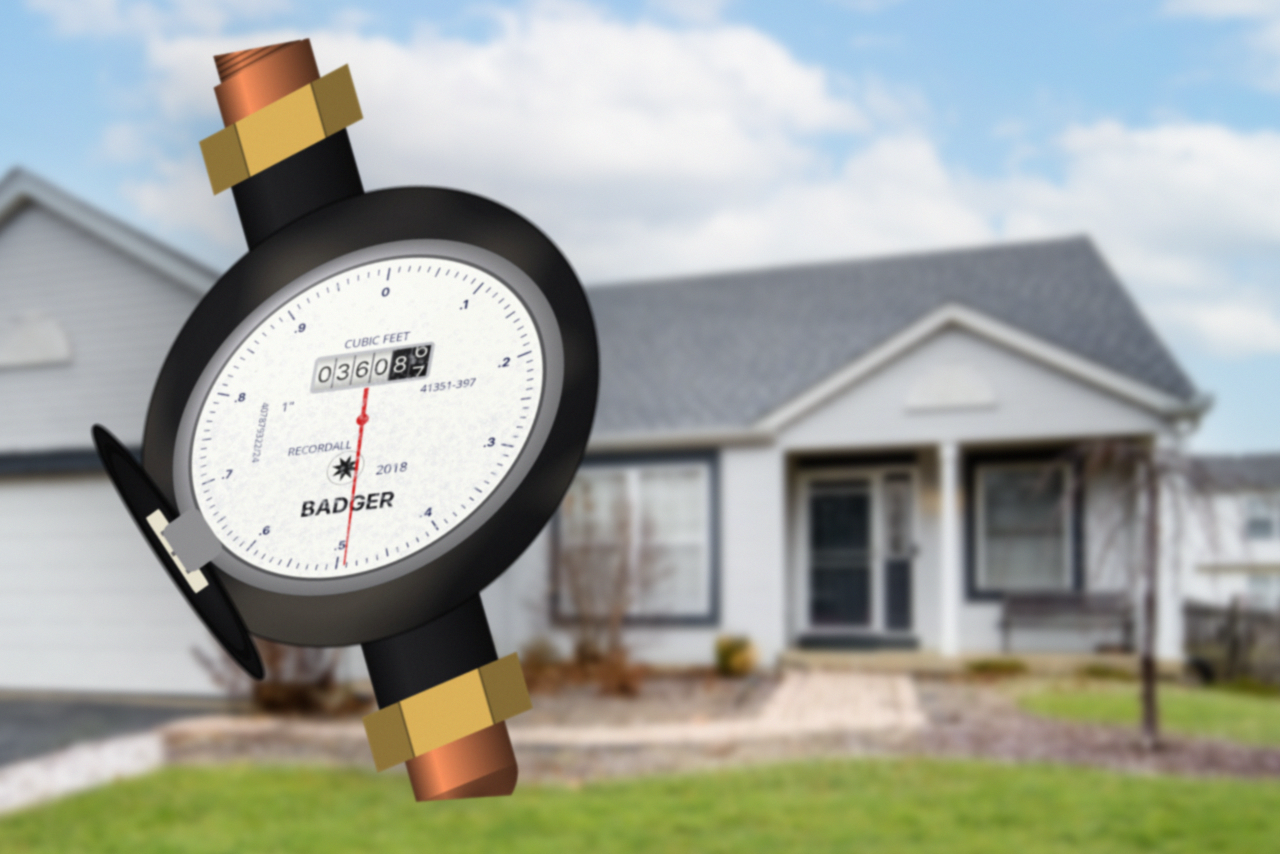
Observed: 36086.49 ft³
